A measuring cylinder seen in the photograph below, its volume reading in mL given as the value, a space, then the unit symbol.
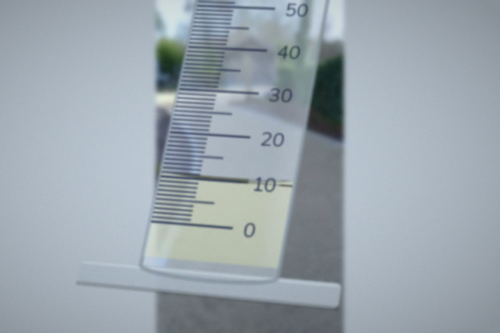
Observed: 10 mL
